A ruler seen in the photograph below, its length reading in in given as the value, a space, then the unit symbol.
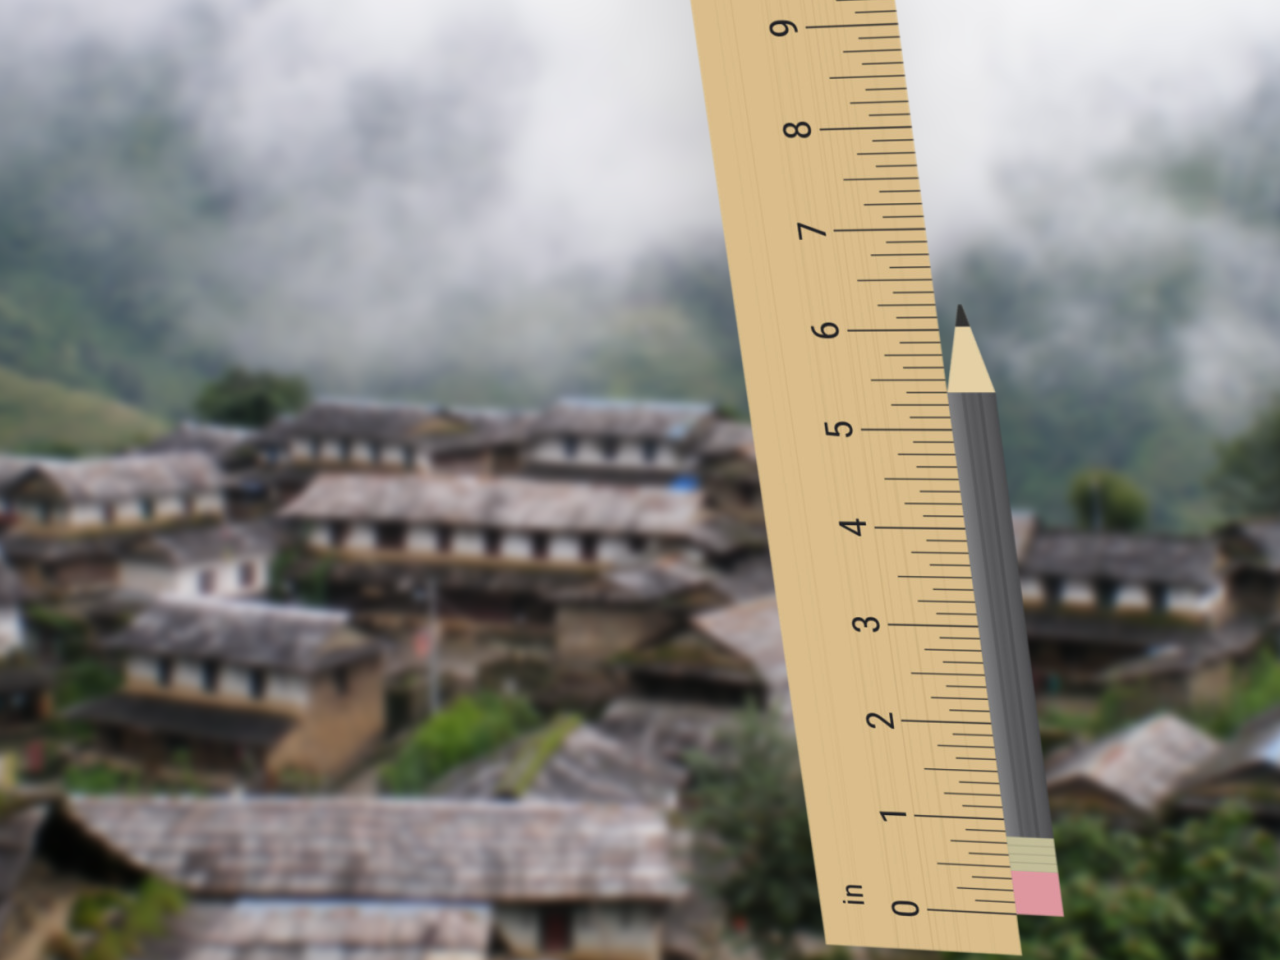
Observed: 6.25 in
